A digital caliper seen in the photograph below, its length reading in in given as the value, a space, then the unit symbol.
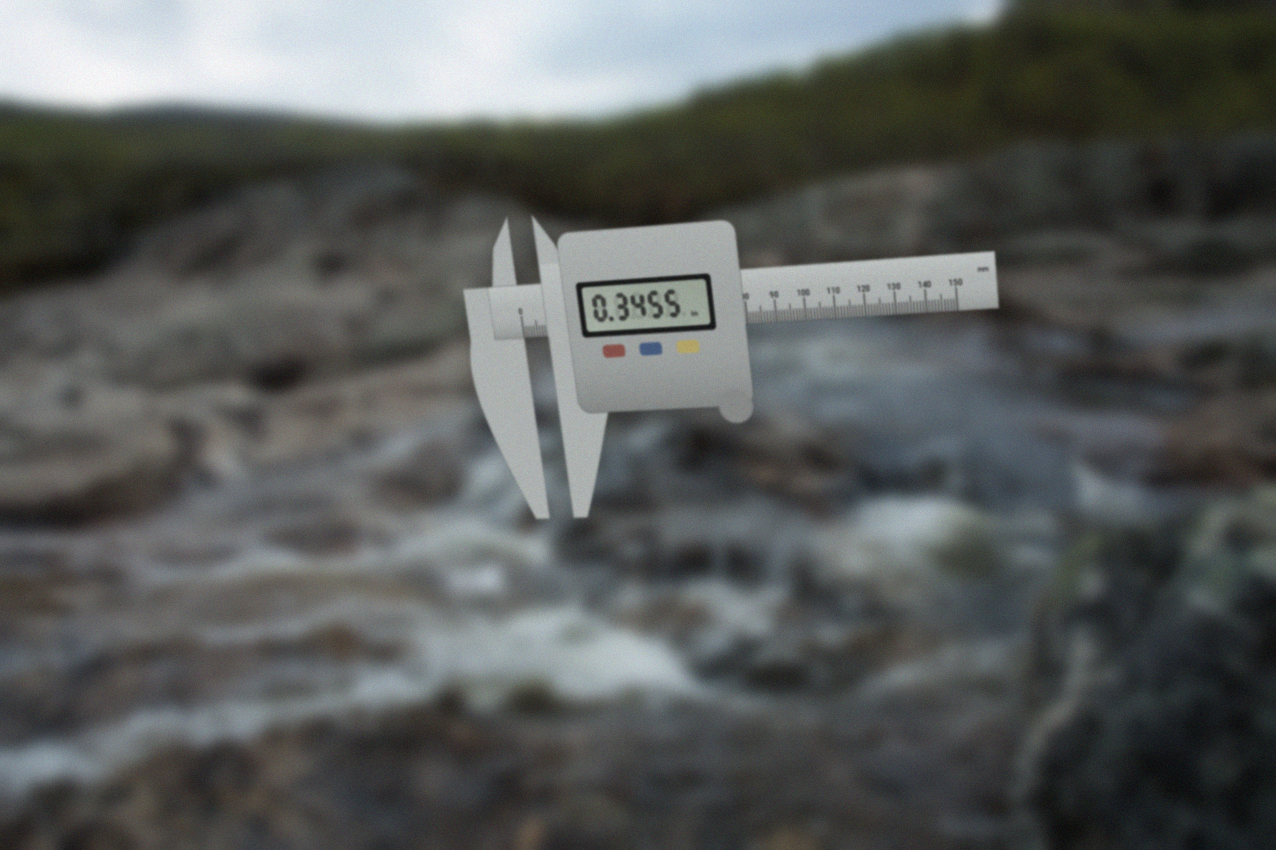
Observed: 0.3455 in
